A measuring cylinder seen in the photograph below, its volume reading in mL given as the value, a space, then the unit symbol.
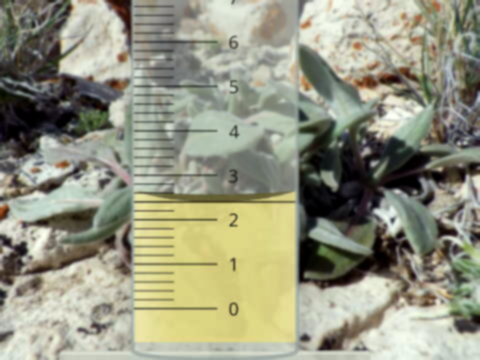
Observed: 2.4 mL
